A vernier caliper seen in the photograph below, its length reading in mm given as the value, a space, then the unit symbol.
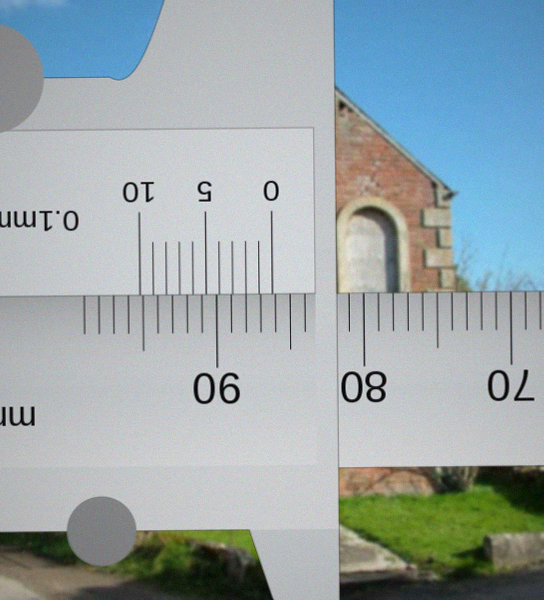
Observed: 86.2 mm
